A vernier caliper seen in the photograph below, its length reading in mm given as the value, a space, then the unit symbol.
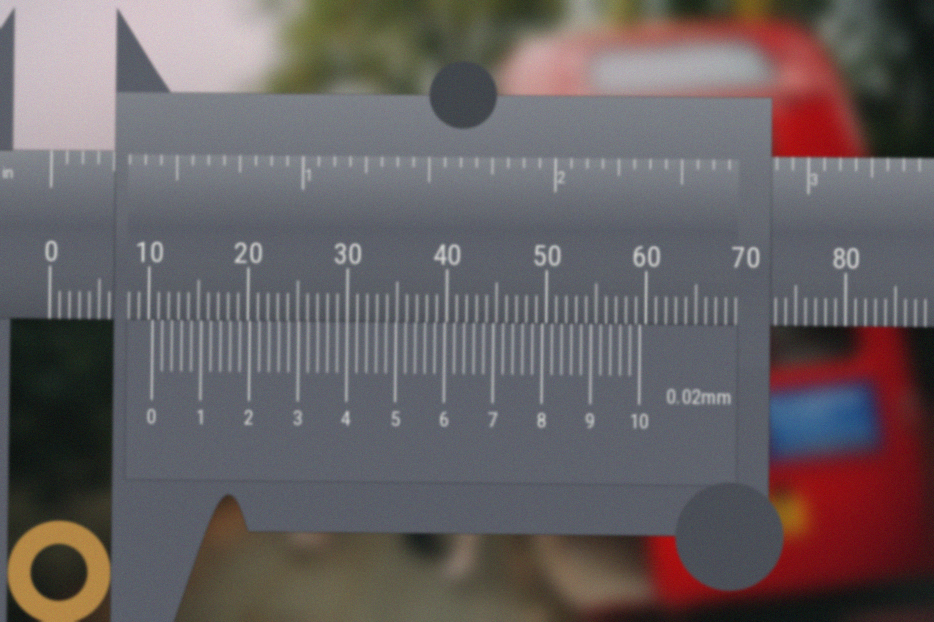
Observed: 10.4 mm
